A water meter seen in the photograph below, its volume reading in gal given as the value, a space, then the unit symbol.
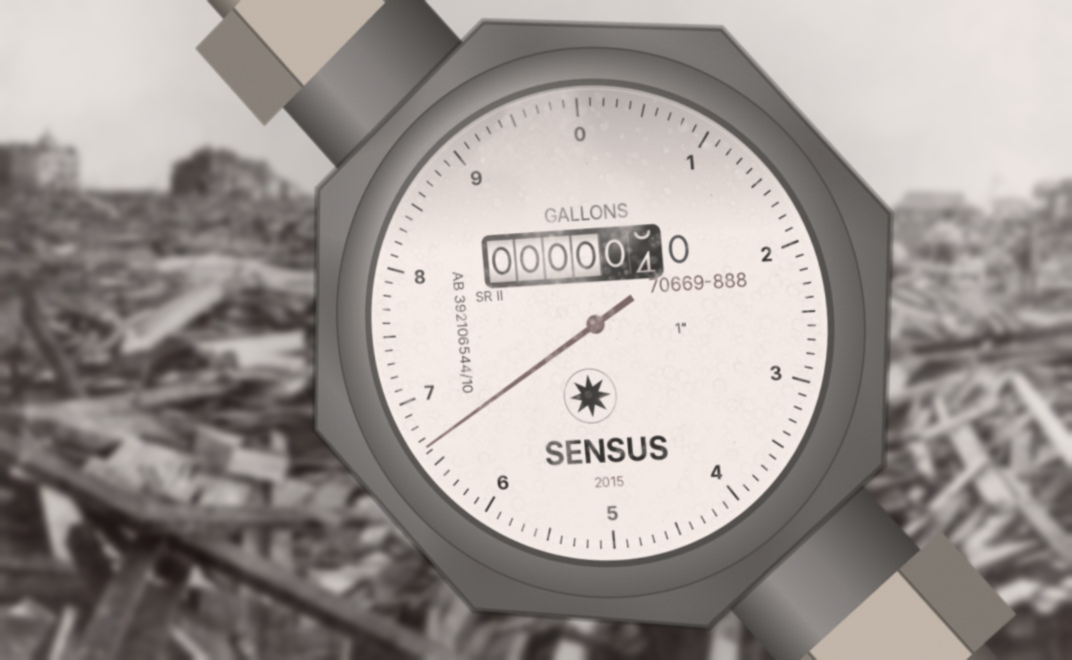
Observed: 36.6 gal
